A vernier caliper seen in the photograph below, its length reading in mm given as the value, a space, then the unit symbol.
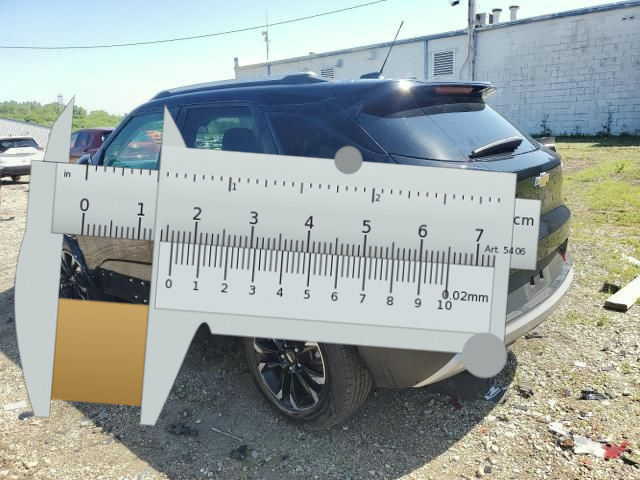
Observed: 16.0 mm
